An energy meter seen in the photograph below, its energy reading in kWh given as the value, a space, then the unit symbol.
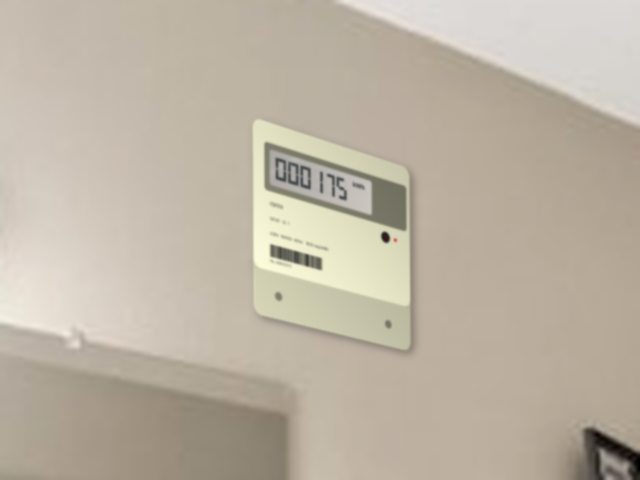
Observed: 175 kWh
